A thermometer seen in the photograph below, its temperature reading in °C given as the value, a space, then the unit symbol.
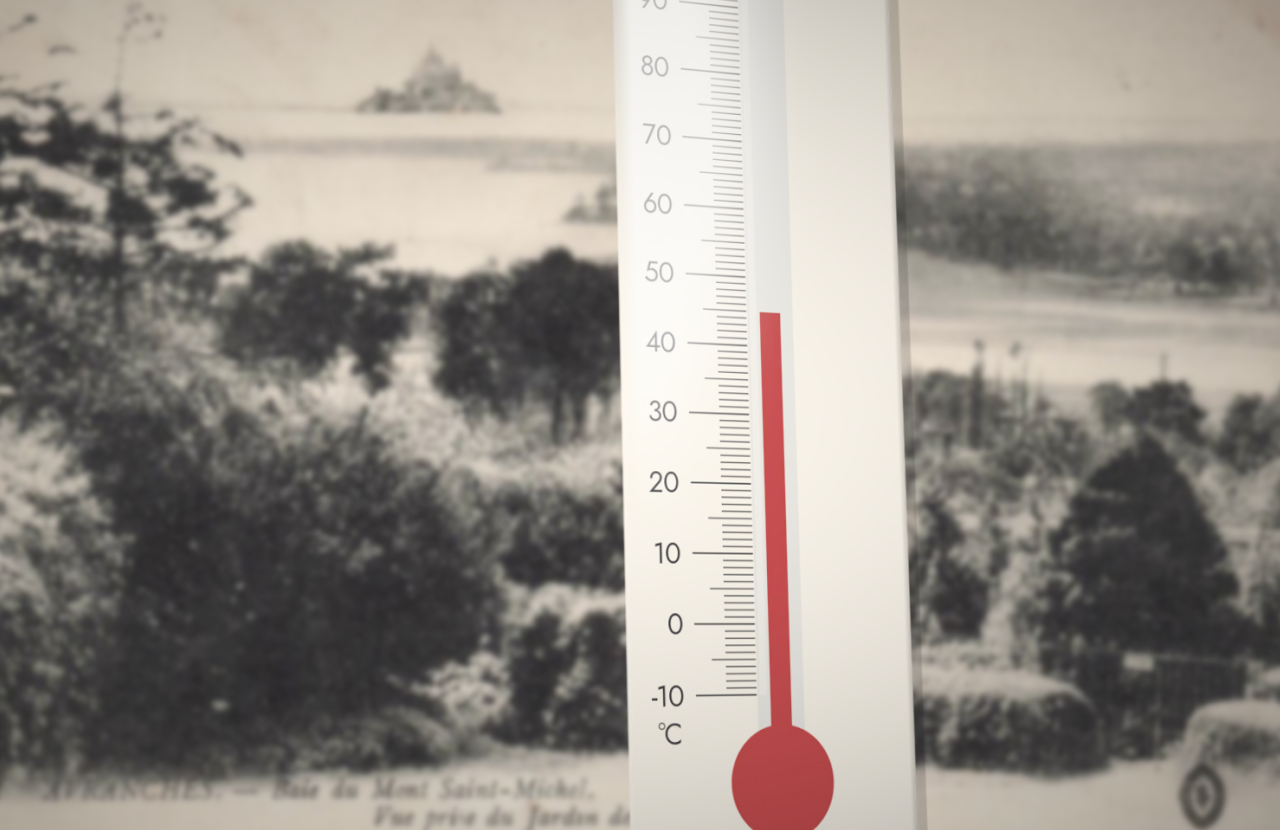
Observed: 45 °C
